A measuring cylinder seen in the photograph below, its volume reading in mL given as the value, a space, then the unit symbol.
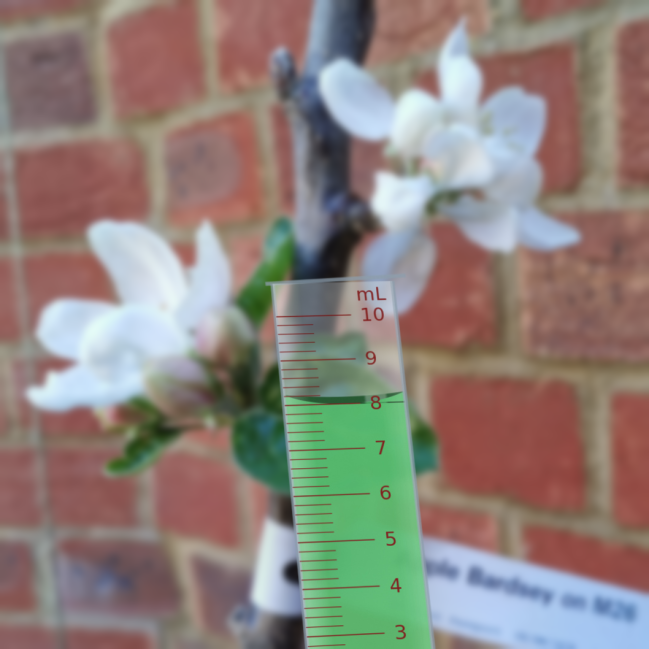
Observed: 8 mL
